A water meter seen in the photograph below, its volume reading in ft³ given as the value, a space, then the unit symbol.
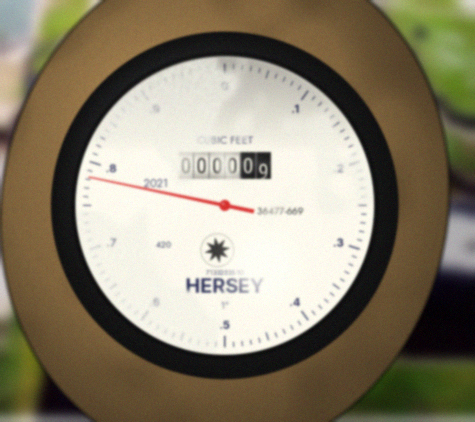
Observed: 8.78 ft³
